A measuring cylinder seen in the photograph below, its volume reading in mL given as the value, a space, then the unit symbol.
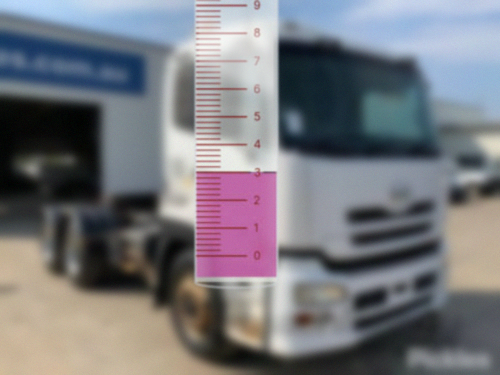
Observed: 3 mL
